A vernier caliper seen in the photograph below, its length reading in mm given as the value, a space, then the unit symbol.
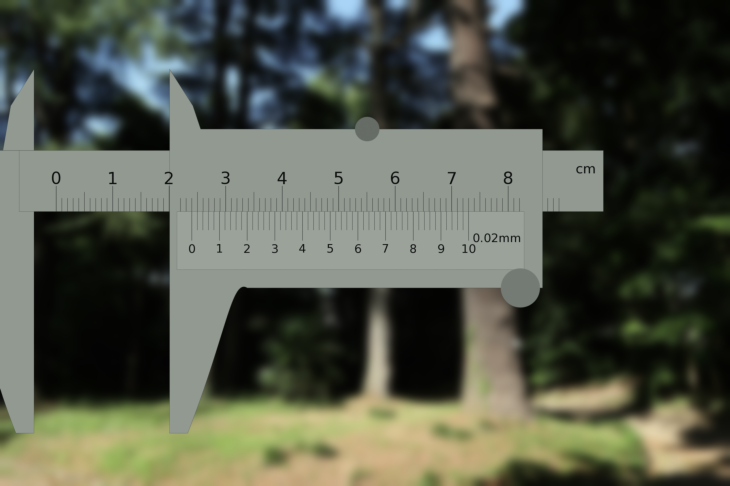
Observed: 24.0 mm
